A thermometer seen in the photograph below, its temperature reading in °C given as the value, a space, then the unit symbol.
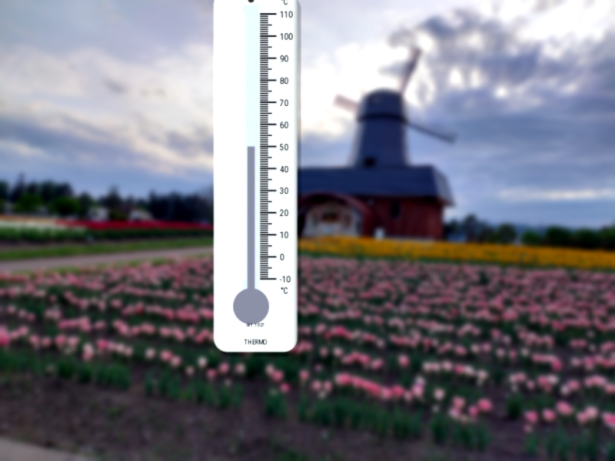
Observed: 50 °C
